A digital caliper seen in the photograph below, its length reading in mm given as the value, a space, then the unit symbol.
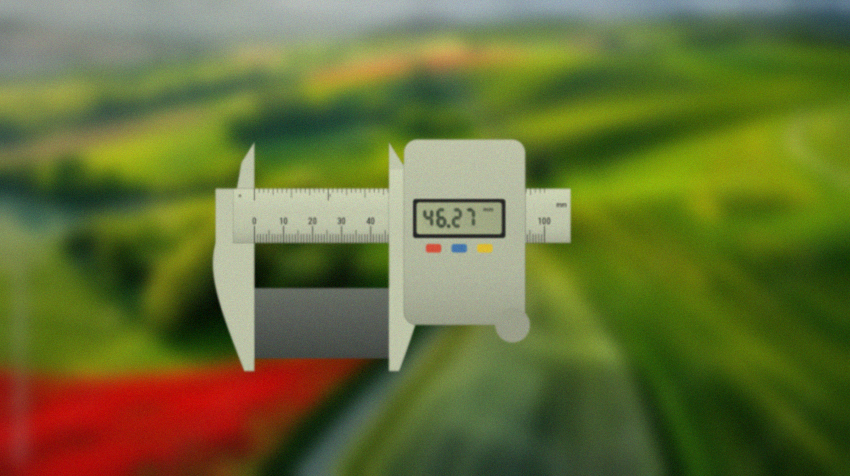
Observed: 46.27 mm
